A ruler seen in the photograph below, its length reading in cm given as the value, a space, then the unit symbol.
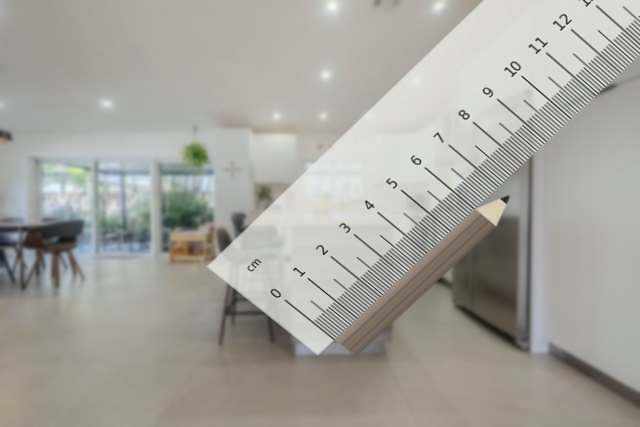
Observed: 7 cm
